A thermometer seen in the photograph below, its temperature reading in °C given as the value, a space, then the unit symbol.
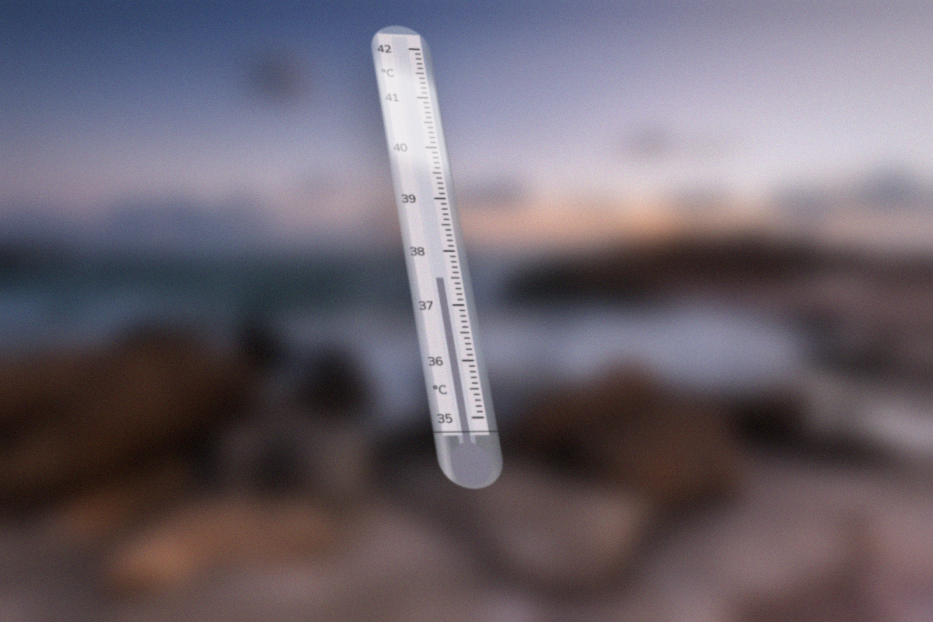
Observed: 37.5 °C
